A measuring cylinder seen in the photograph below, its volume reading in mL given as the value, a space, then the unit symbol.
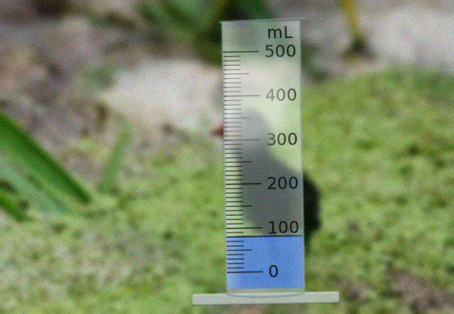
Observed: 80 mL
